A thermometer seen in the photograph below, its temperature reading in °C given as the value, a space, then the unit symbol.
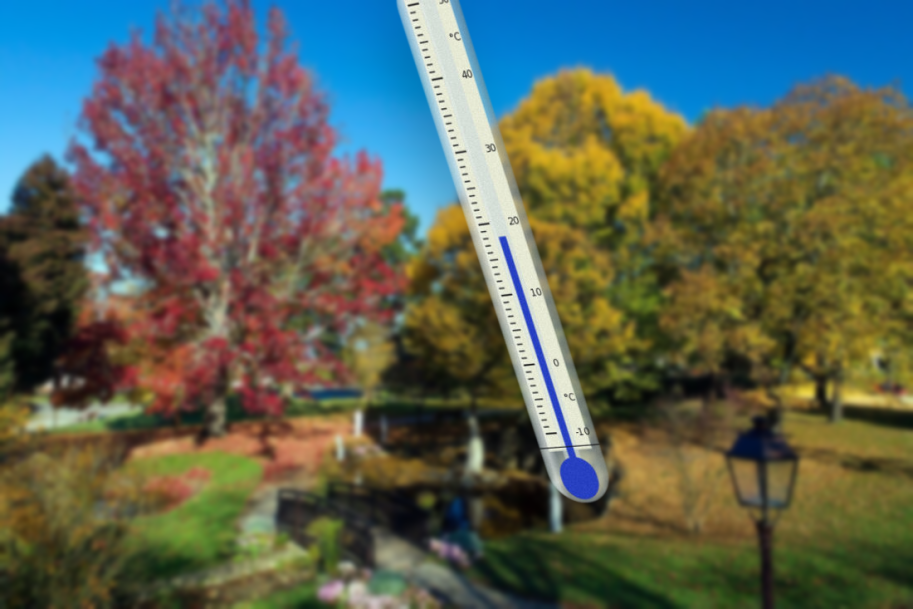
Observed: 18 °C
